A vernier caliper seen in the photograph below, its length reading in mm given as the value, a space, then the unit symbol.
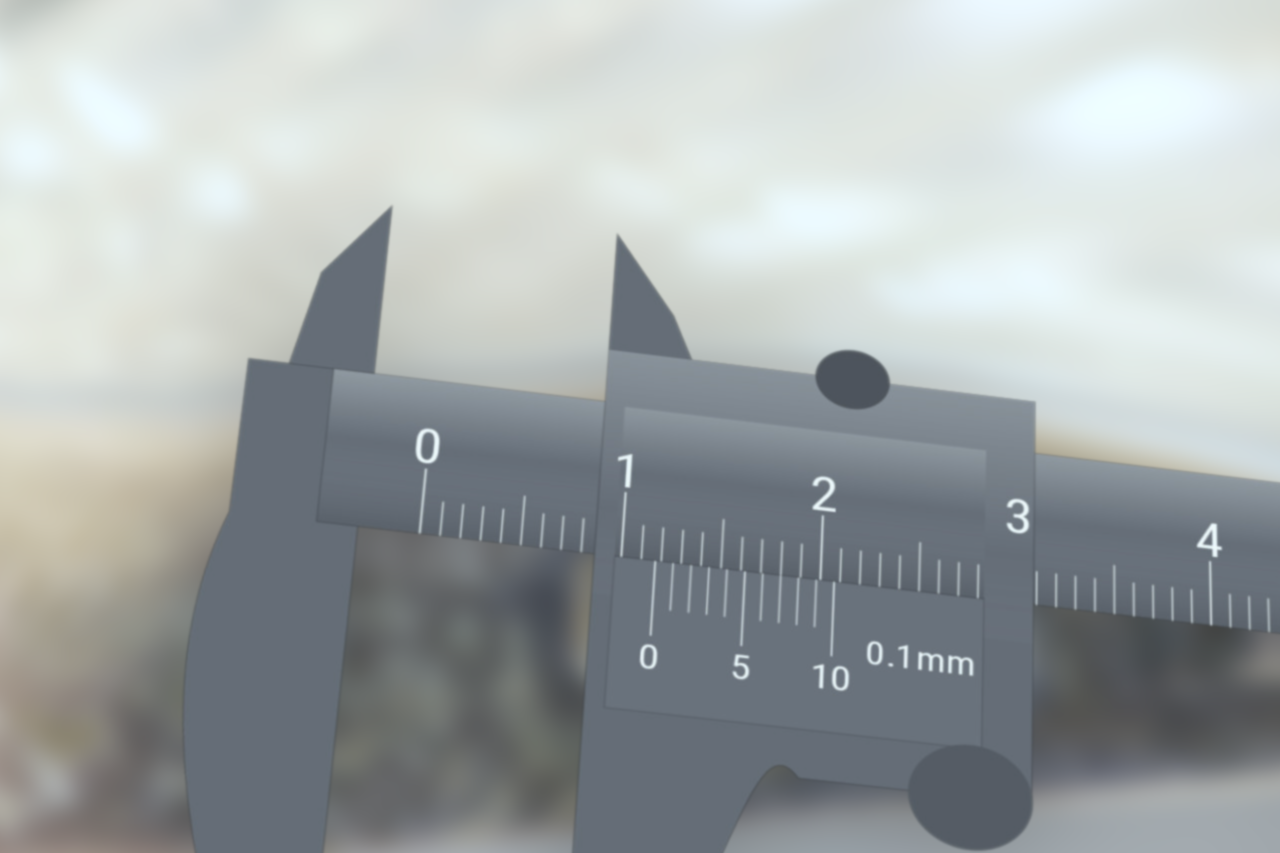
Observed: 11.7 mm
